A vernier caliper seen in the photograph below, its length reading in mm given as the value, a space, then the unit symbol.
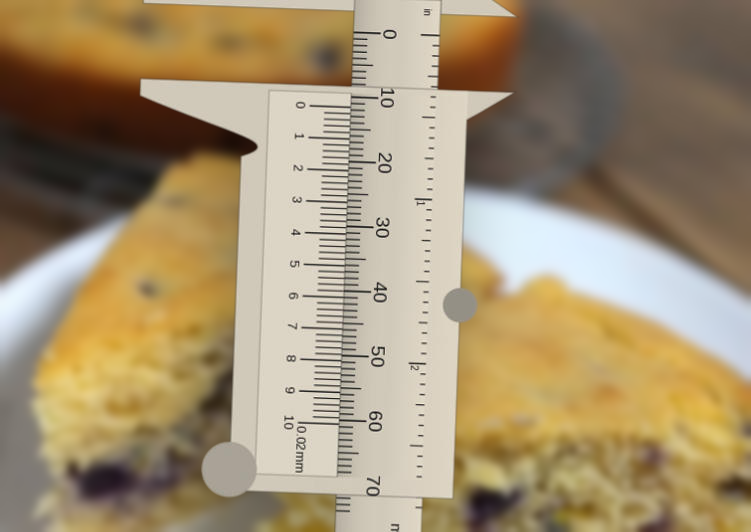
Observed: 11.6 mm
